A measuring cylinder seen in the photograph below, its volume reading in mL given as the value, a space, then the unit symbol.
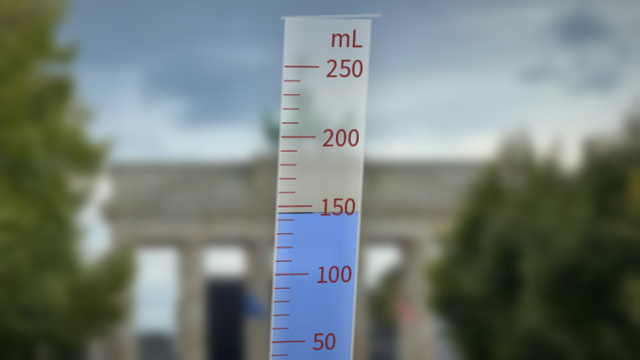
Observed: 145 mL
